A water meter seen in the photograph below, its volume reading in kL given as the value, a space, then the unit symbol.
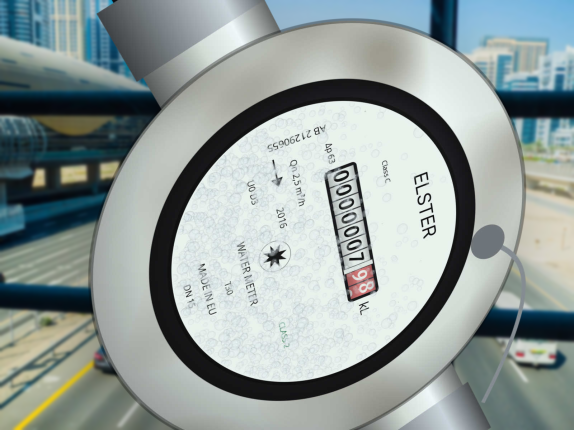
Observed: 7.98 kL
